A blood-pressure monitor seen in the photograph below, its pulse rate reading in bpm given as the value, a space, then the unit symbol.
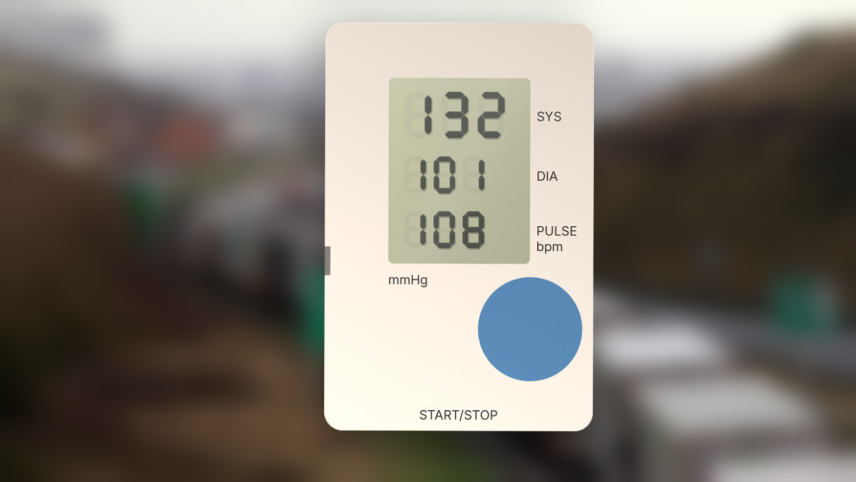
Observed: 108 bpm
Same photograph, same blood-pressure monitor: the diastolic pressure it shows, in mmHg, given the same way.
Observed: 101 mmHg
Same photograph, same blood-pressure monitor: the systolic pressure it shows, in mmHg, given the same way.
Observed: 132 mmHg
